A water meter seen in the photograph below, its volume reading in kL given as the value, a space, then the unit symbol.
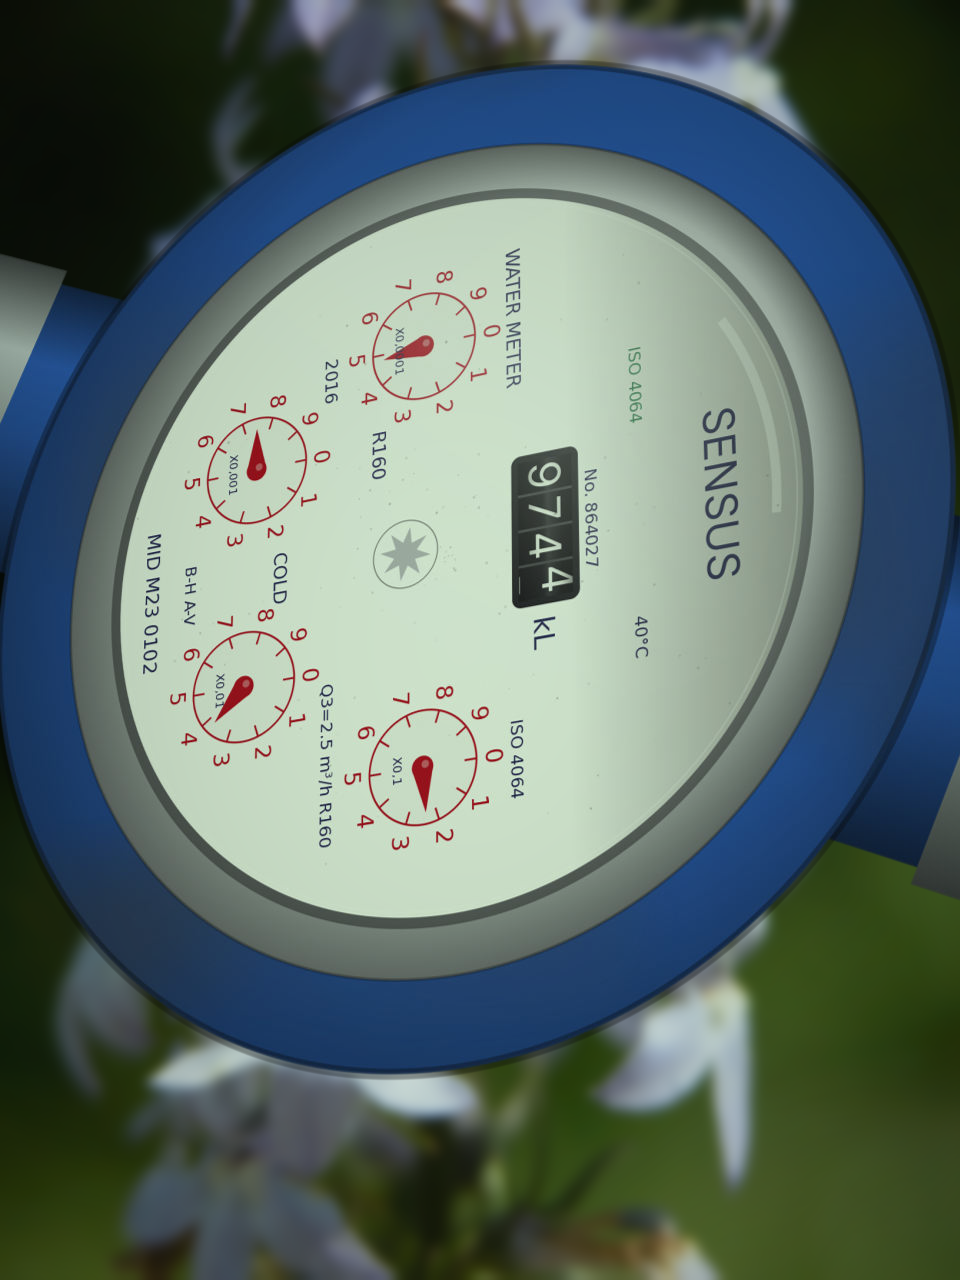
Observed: 9744.2374 kL
